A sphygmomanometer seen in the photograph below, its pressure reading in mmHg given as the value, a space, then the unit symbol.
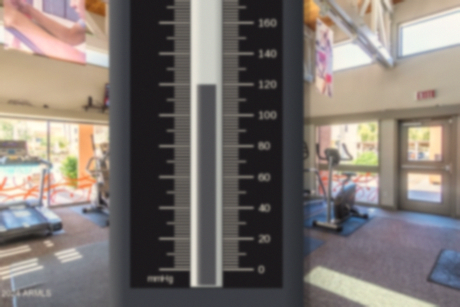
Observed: 120 mmHg
